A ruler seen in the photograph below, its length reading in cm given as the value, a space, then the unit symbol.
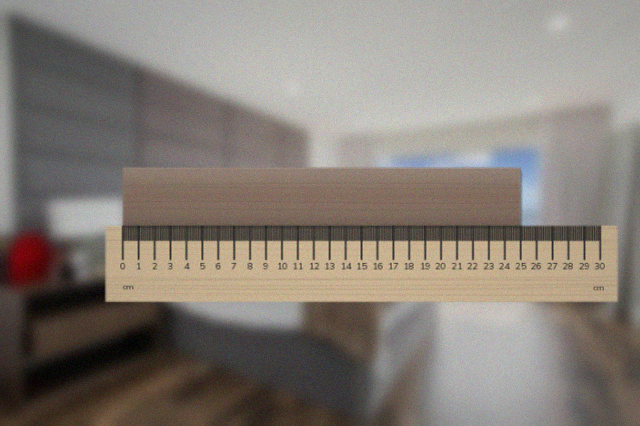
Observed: 25 cm
